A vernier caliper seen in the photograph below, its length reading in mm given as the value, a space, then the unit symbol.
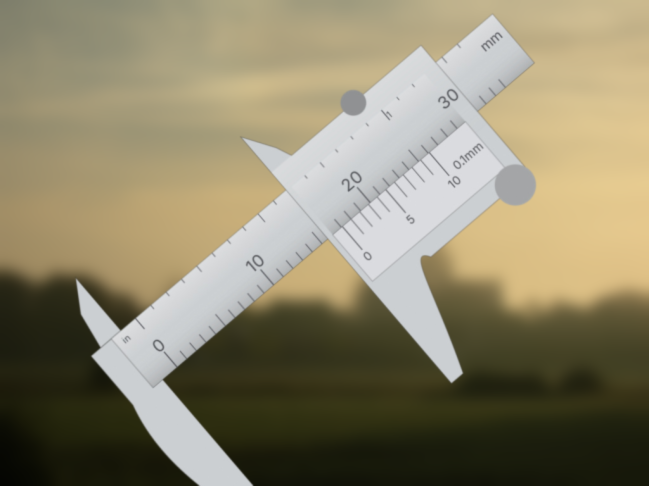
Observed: 17.1 mm
